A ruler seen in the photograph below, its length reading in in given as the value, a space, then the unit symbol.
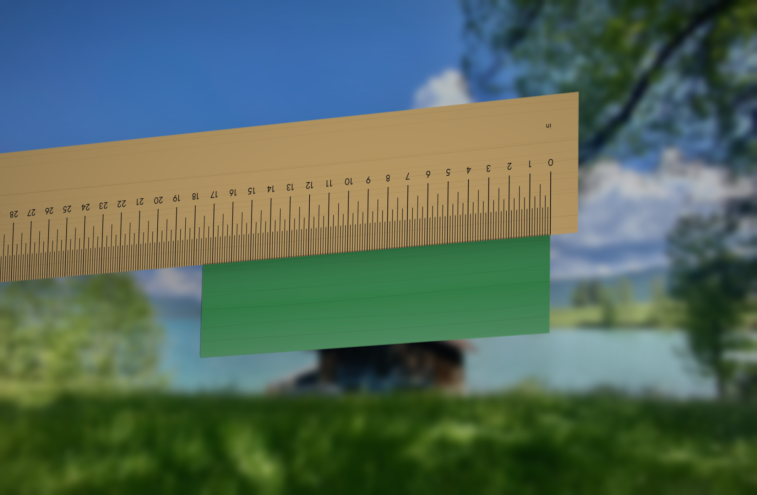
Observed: 17.5 in
